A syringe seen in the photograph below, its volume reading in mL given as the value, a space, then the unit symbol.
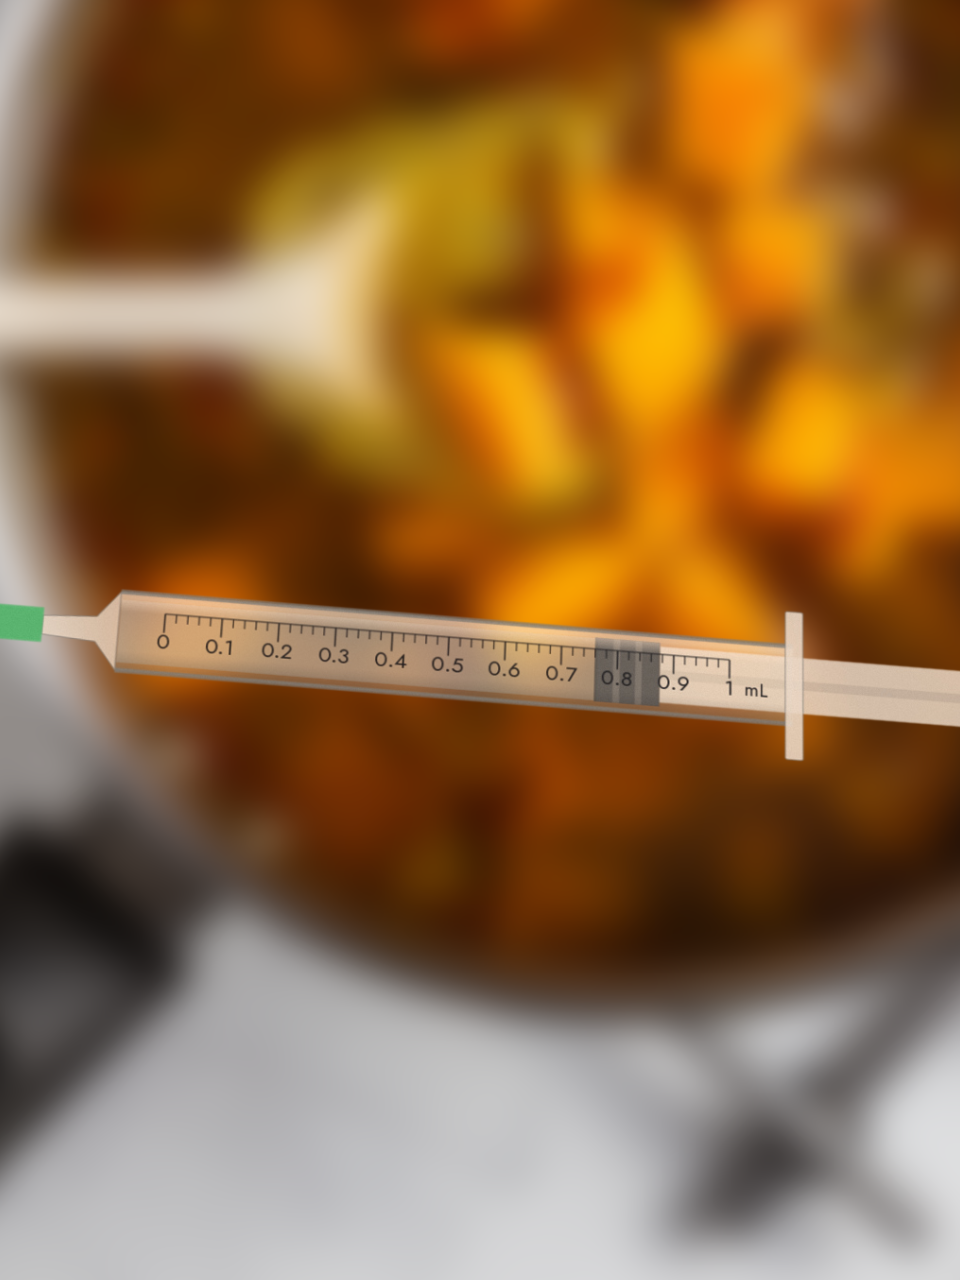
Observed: 0.76 mL
